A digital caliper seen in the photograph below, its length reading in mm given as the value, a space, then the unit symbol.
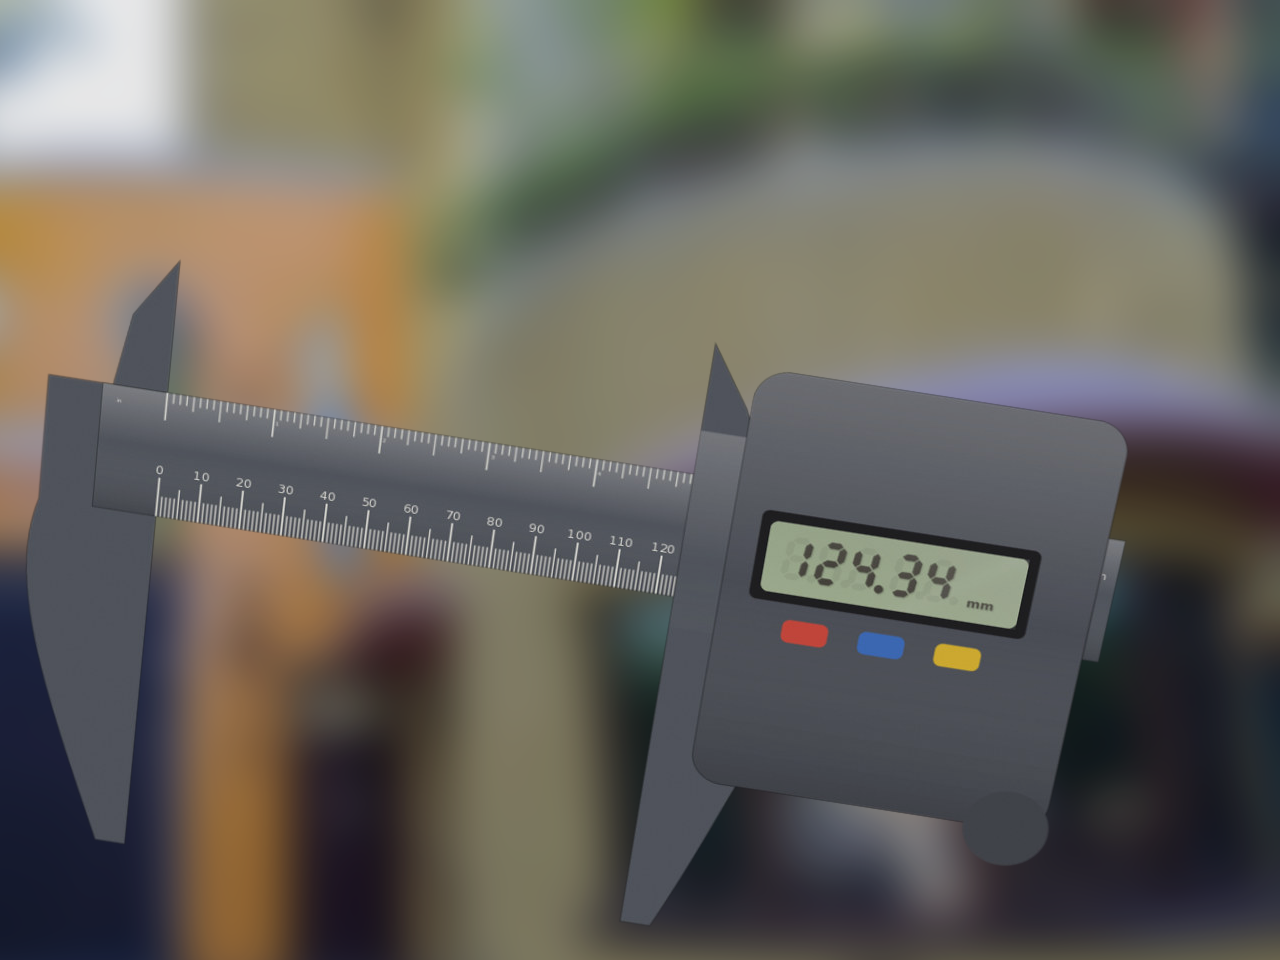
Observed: 124.34 mm
